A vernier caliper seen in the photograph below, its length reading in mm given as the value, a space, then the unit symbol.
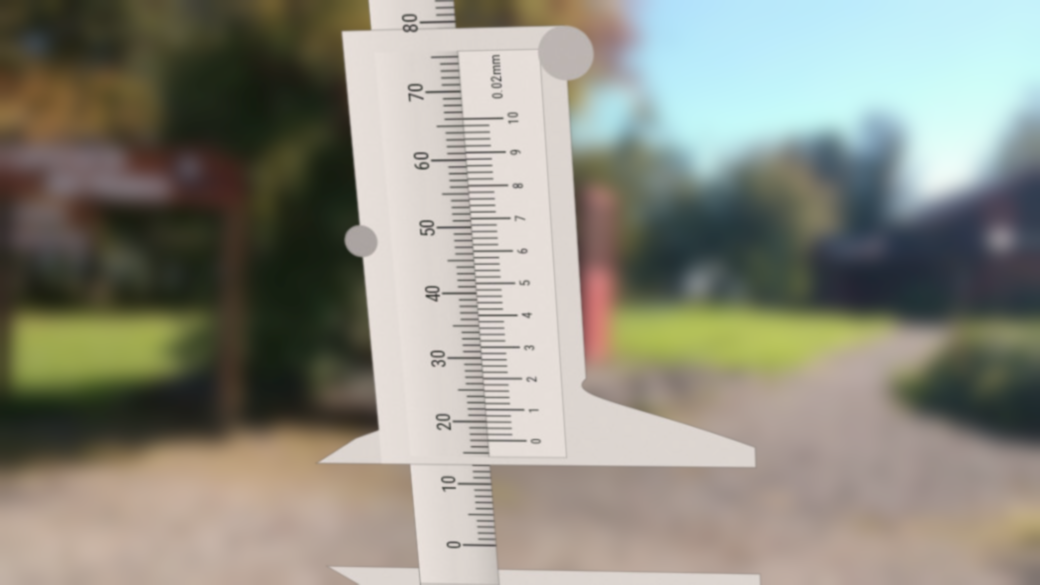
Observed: 17.0 mm
